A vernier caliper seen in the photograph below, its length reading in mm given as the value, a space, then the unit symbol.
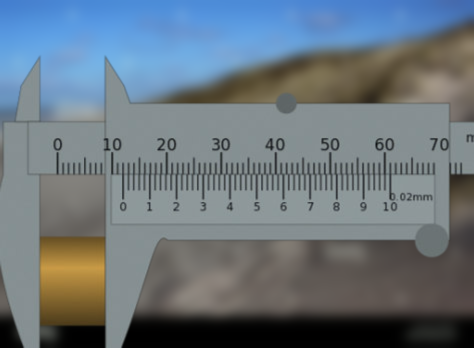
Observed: 12.0 mm
